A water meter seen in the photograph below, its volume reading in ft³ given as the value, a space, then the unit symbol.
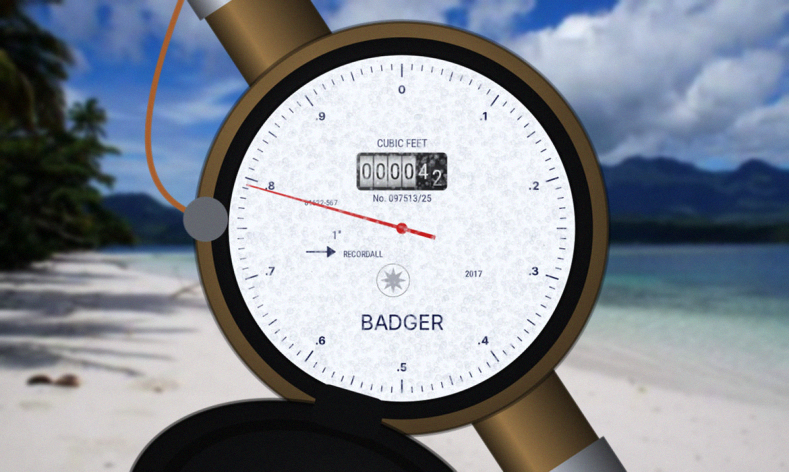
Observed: 41.79 ft³
